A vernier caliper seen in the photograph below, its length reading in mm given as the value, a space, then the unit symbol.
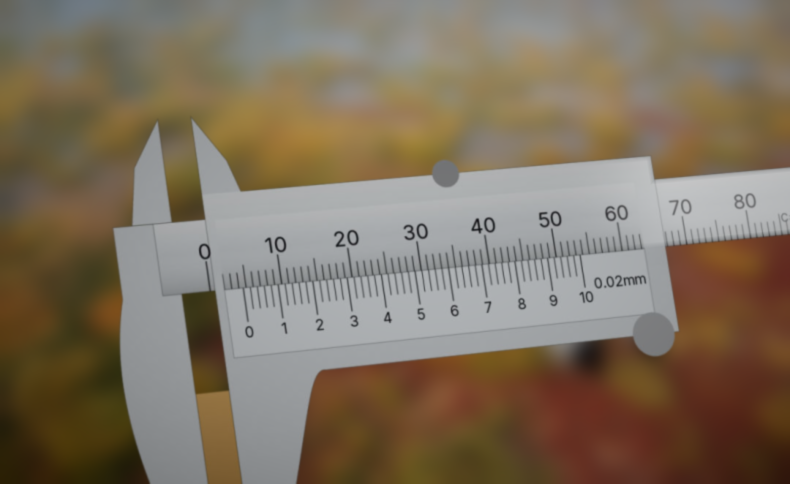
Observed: 4.6 mm
